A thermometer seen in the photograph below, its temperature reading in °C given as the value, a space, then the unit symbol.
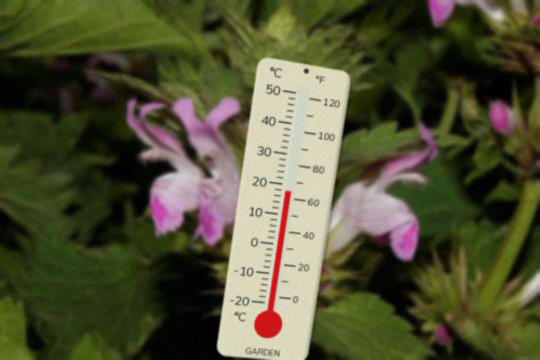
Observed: 18 °C
